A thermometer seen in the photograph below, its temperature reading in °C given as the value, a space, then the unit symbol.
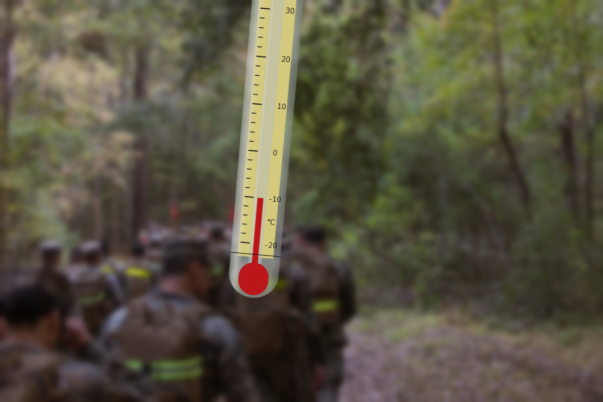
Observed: -10 °C
